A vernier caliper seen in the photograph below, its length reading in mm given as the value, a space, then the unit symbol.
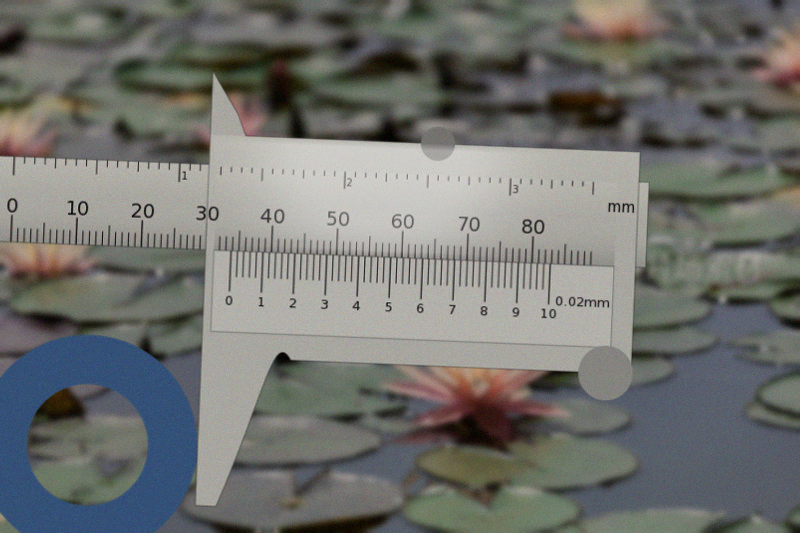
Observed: 33.8 mm
